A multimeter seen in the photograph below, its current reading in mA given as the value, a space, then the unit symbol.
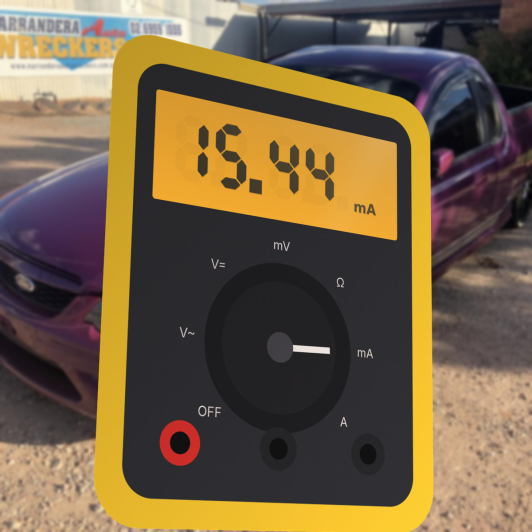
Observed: 15.44 mA
